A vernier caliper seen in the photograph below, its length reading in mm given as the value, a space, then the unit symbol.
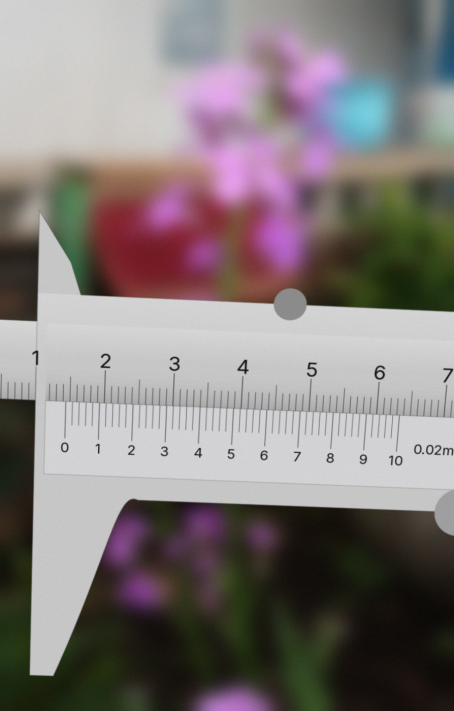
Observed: 14.4 mm
